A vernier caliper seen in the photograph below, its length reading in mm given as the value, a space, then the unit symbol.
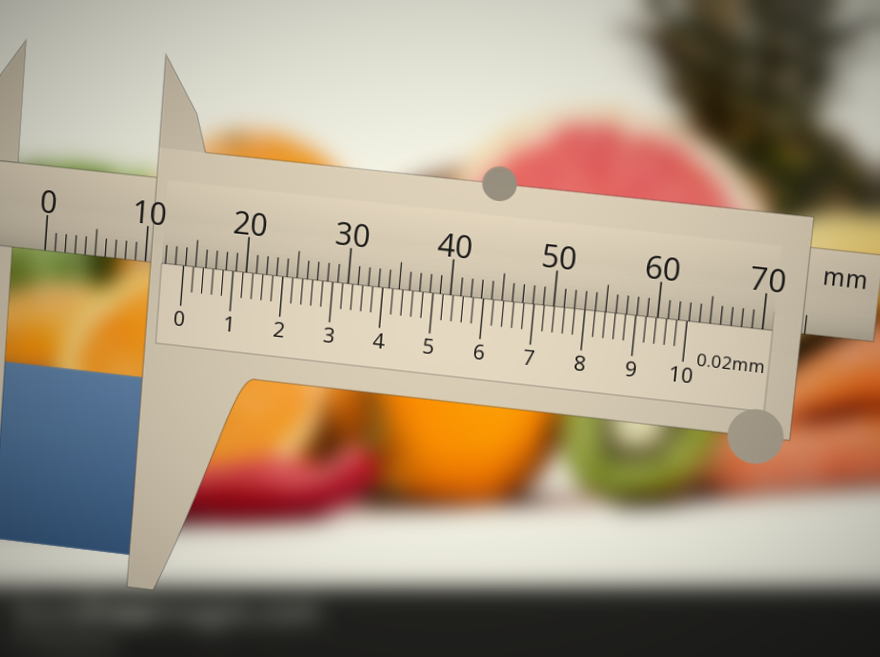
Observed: 13.8 mm
